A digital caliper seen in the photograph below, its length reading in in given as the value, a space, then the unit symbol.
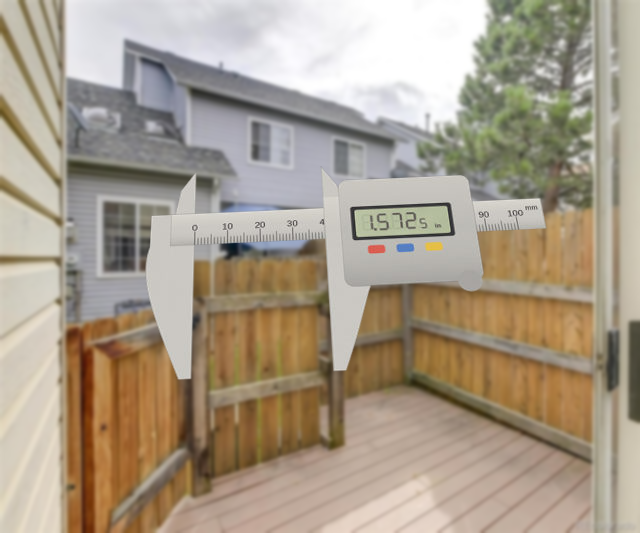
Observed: 1.5725 in
